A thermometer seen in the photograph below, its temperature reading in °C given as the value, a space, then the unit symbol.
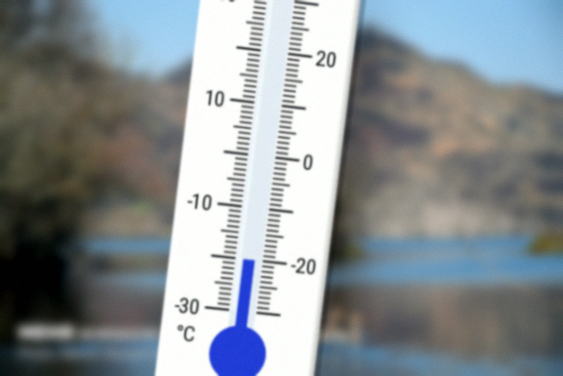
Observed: -20 °C
